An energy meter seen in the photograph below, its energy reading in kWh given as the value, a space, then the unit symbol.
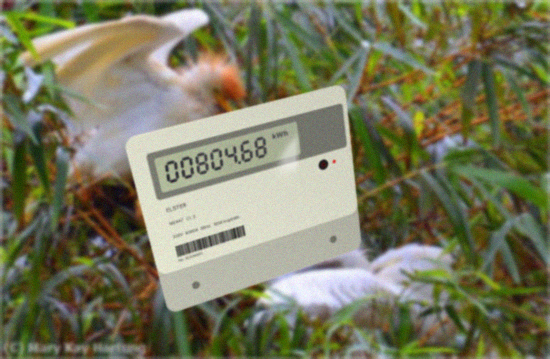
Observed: 804.68 kWh
